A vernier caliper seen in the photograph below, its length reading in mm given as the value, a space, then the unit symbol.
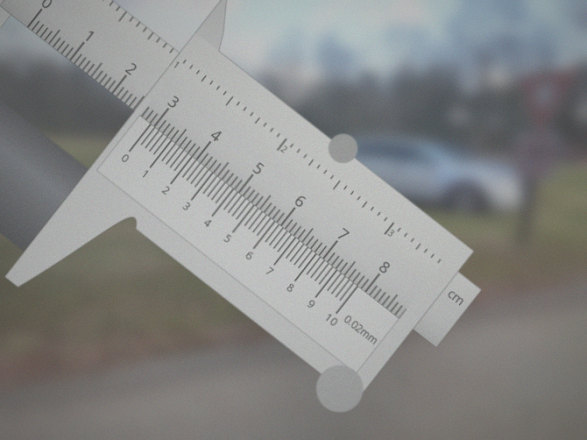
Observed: 29.2 mm
